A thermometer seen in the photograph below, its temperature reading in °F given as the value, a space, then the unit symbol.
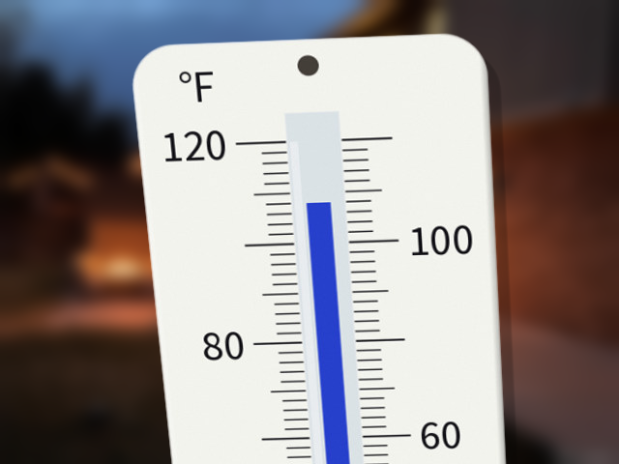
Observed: 108 °F
